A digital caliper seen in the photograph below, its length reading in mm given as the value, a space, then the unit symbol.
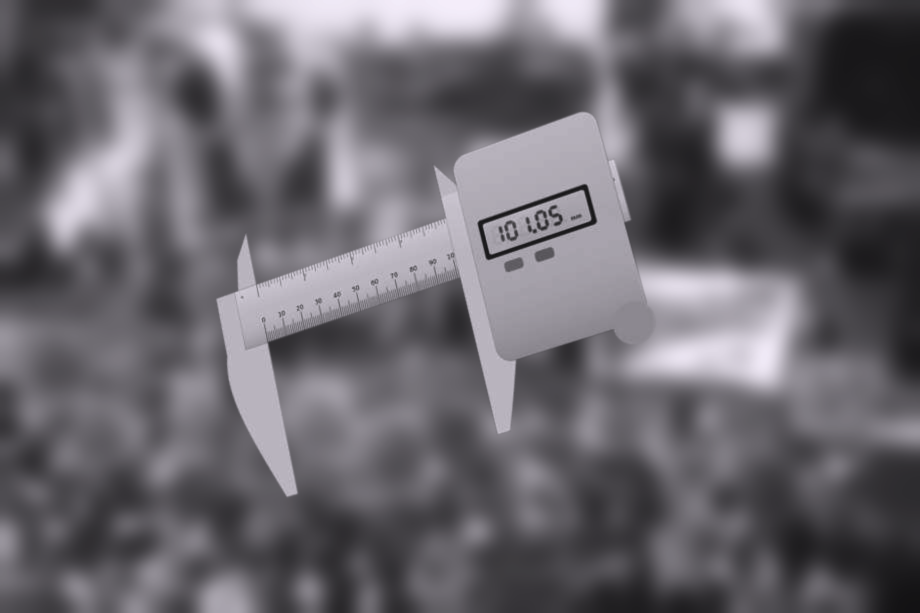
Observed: 101.05 mm
